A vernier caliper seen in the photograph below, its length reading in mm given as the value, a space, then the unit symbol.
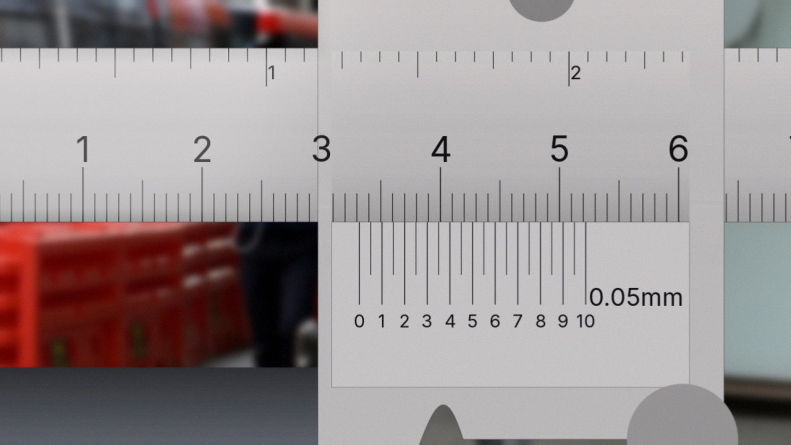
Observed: 33.2 mm
